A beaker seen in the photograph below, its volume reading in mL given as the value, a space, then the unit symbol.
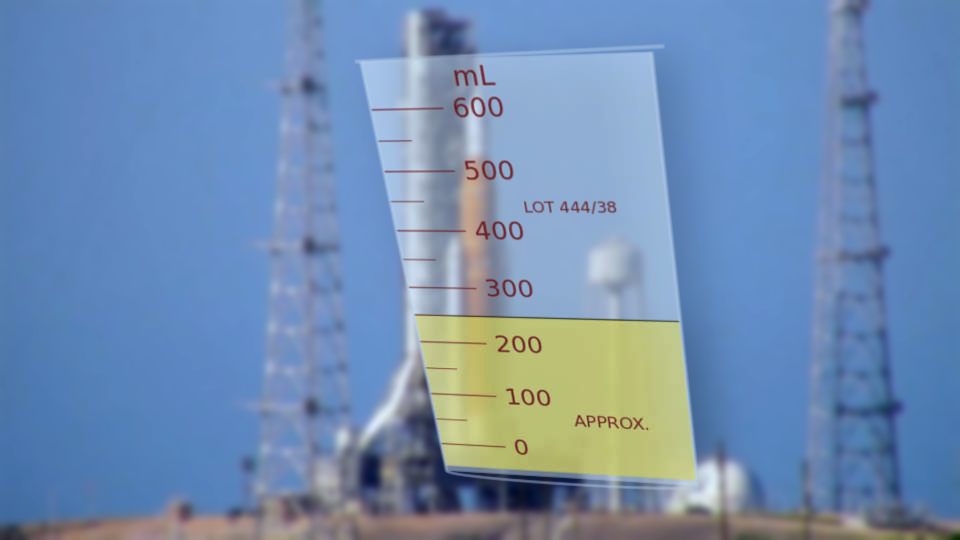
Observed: 250 mL
